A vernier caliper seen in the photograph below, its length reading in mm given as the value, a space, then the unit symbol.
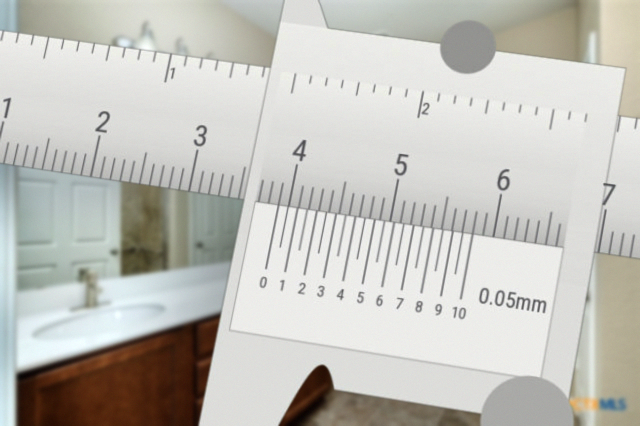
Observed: 39.0 mm
